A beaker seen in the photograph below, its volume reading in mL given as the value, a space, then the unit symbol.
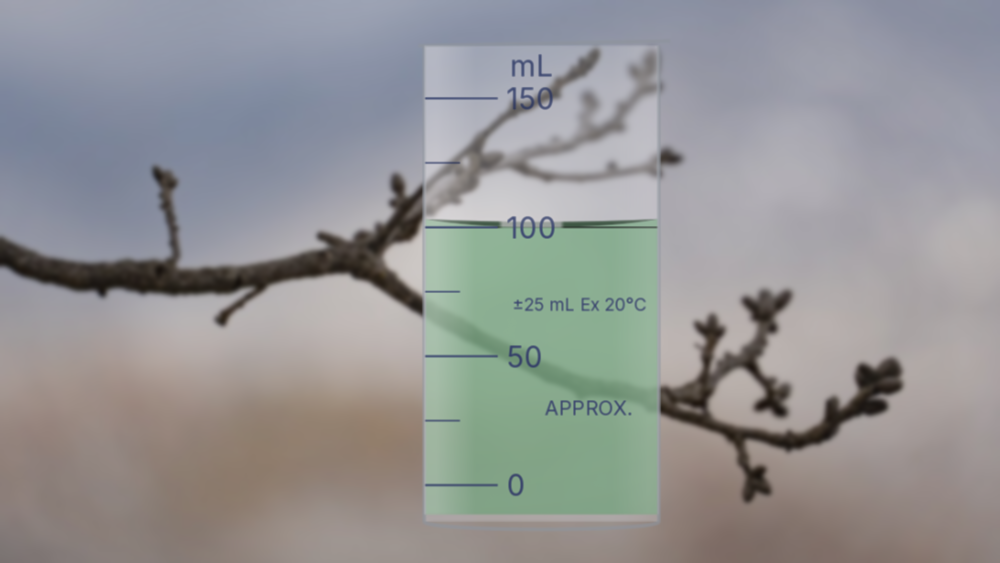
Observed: 100 mL
